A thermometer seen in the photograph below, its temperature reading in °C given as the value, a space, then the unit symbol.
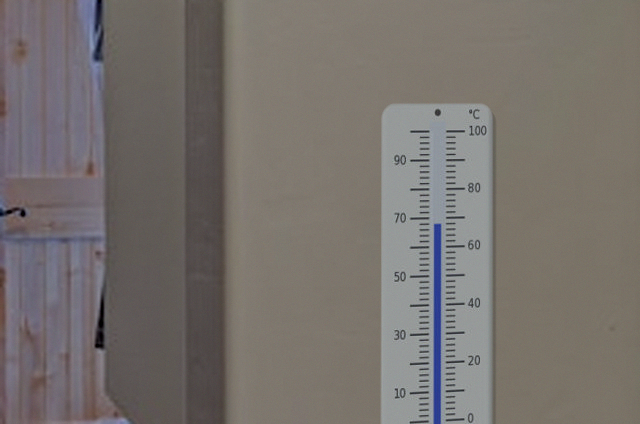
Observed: 68 °C
